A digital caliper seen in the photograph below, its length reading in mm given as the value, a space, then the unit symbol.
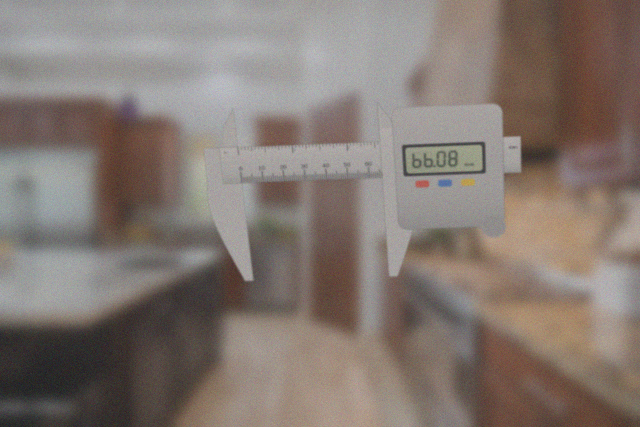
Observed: 66.08 mm
